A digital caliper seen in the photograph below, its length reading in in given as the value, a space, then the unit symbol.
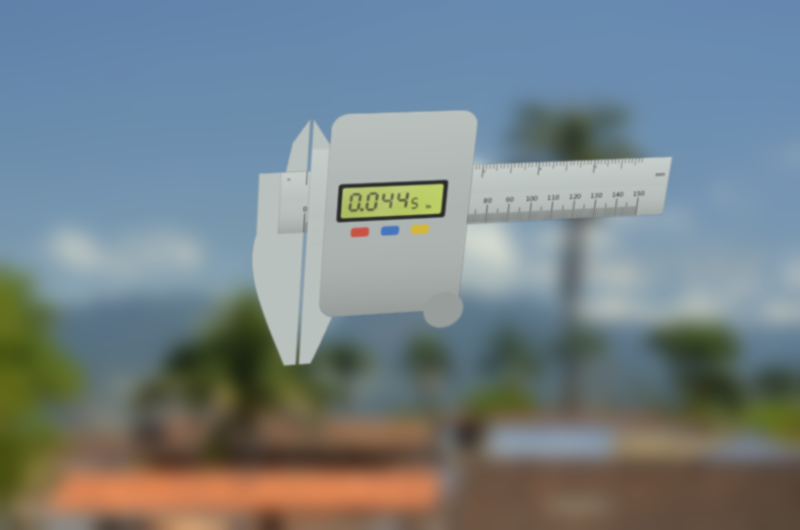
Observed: 0.0445 in
